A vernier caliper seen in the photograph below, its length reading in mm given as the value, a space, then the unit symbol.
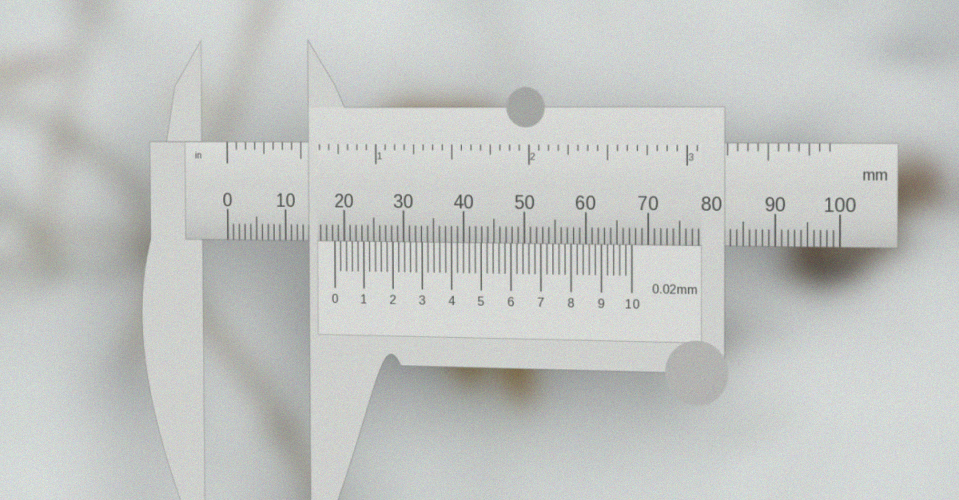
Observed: 18.4 mm
